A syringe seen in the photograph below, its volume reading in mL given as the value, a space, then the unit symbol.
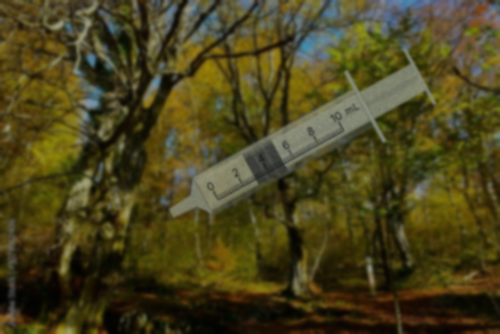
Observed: 3 mL
